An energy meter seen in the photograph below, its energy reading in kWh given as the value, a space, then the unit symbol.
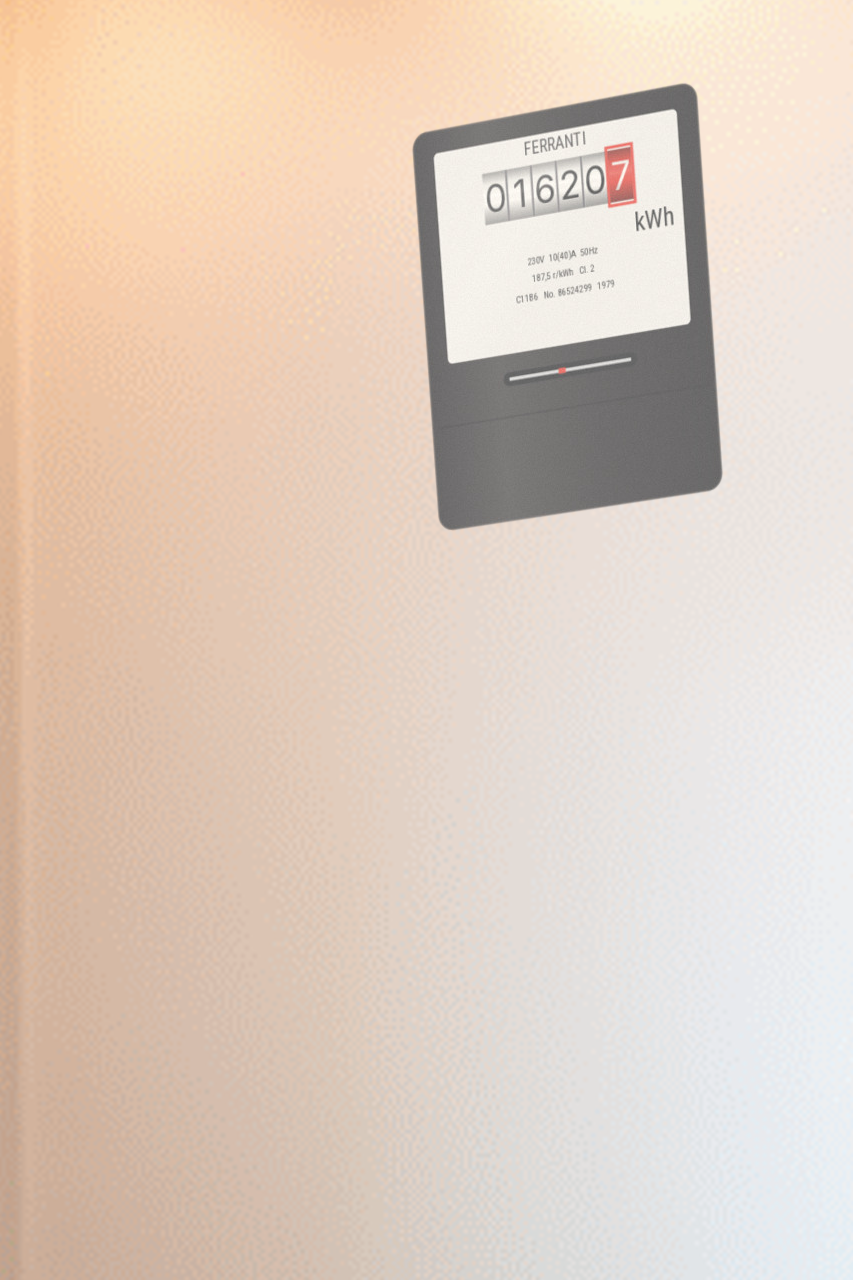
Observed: 1620.7 kWh
